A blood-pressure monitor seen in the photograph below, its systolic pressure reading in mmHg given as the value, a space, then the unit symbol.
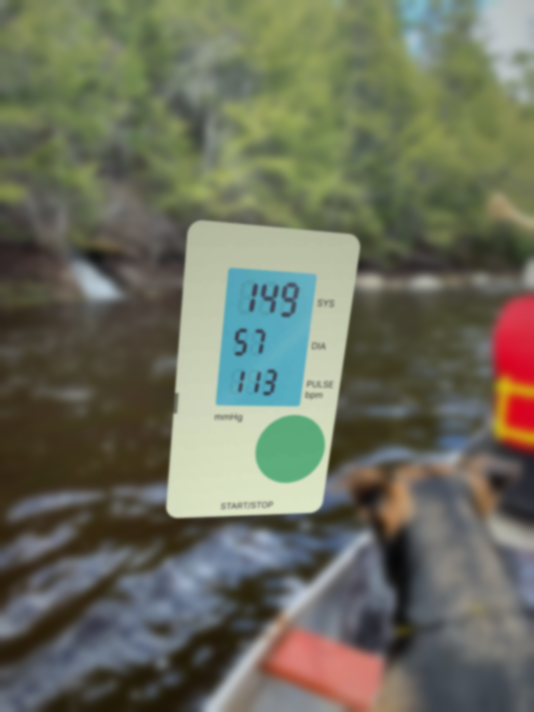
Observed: 149 mmHg
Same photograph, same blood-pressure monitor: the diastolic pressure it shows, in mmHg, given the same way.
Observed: 57 mmHg
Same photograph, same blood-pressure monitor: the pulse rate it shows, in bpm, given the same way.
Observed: 113 bpm
